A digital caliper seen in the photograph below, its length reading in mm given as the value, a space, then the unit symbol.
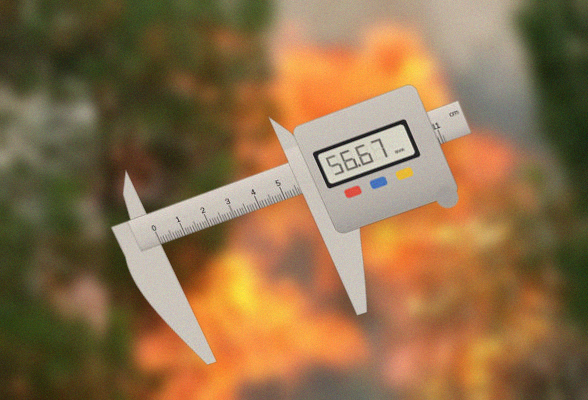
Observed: 56.67 mm
